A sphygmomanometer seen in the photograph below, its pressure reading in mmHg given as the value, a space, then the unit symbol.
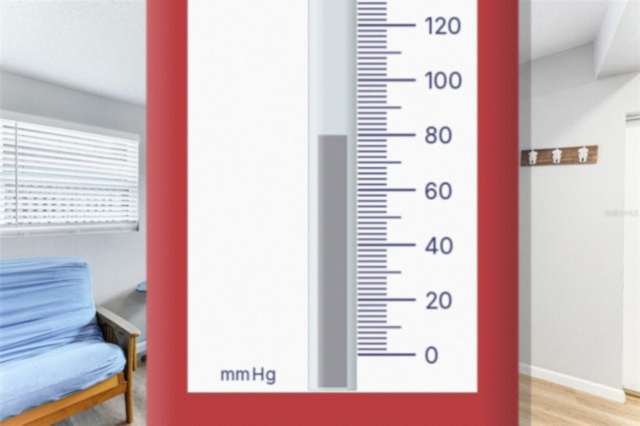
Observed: 80 mmHg
